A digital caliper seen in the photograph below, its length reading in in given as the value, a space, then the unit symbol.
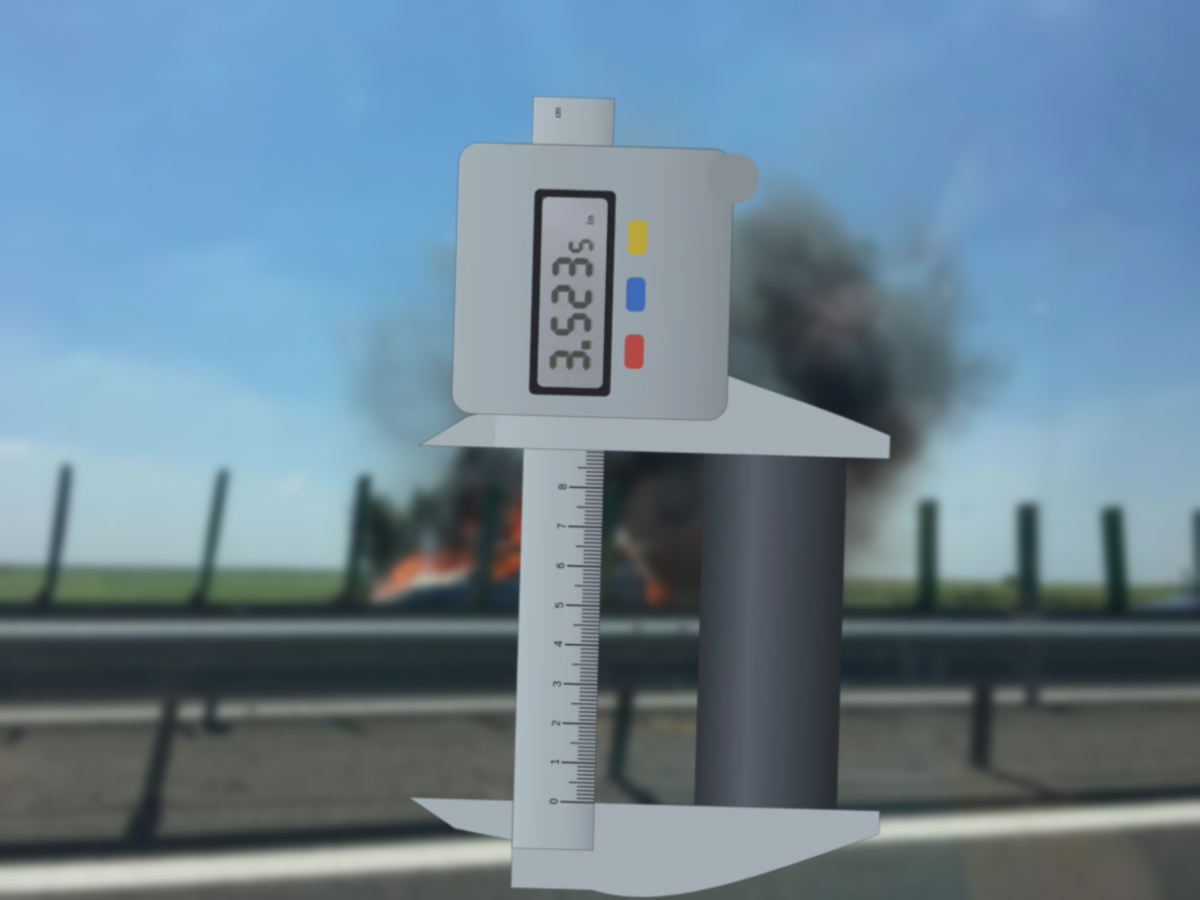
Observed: 3.5235 in
